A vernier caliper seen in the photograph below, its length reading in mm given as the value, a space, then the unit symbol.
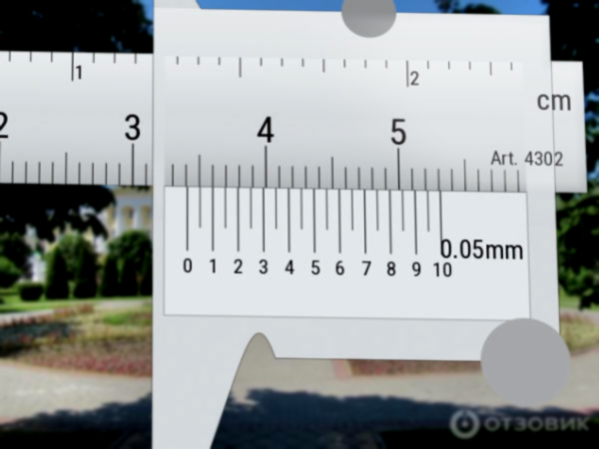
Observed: 34.1 mm
